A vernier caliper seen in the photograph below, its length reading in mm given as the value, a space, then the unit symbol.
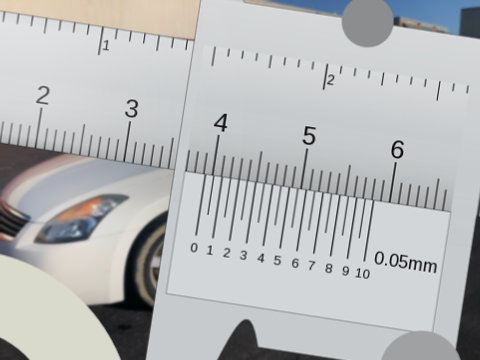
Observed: 39.2 mm
